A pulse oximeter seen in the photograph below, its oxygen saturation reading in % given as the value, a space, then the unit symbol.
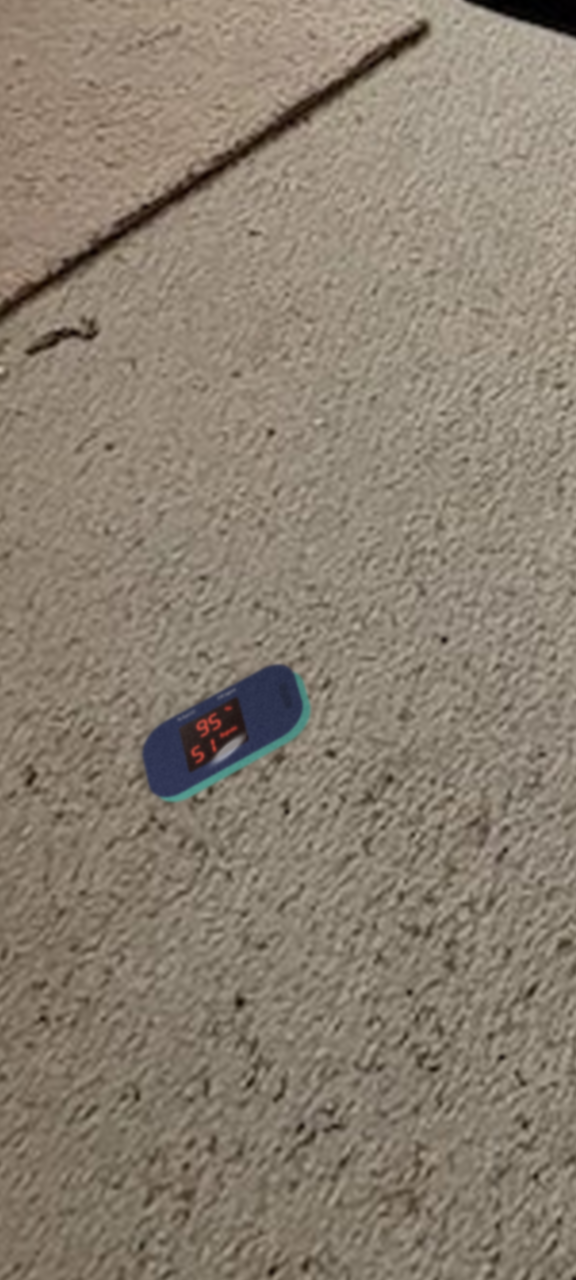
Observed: 95 %
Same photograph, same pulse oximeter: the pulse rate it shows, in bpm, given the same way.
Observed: 51 bpm
